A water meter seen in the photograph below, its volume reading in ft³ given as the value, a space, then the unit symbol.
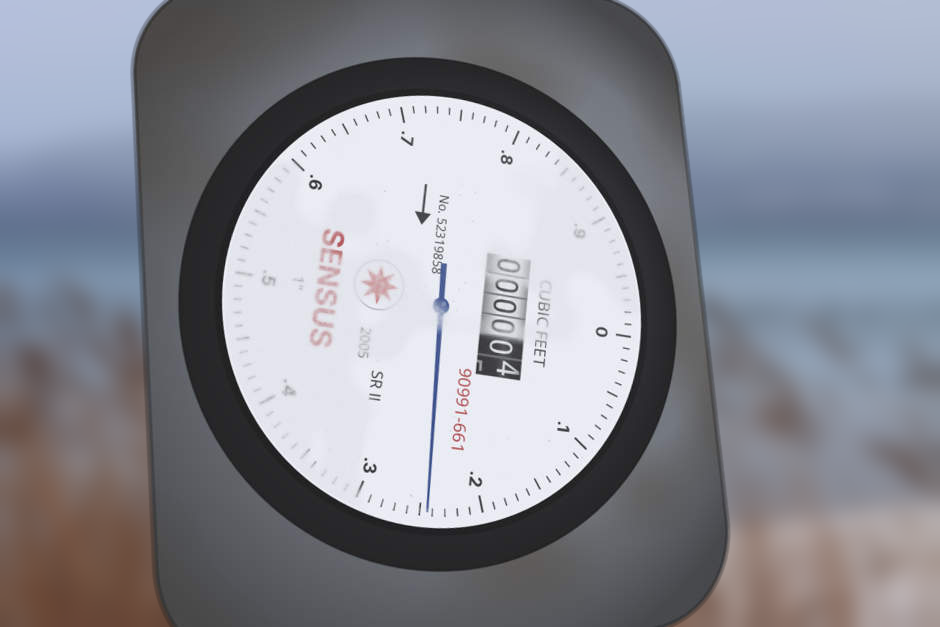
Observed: 4.24 ft³
